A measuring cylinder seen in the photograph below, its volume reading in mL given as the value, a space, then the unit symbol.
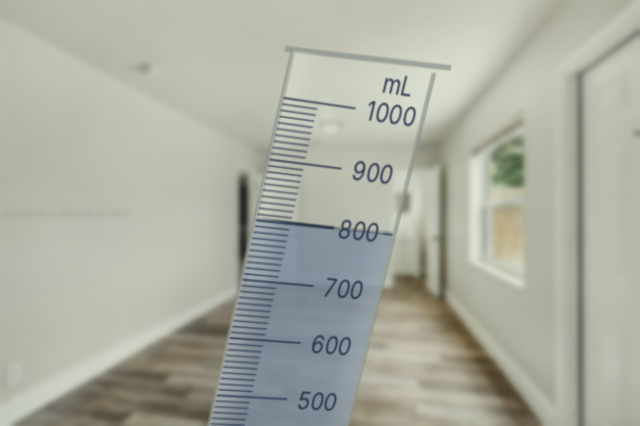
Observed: 800 mL
